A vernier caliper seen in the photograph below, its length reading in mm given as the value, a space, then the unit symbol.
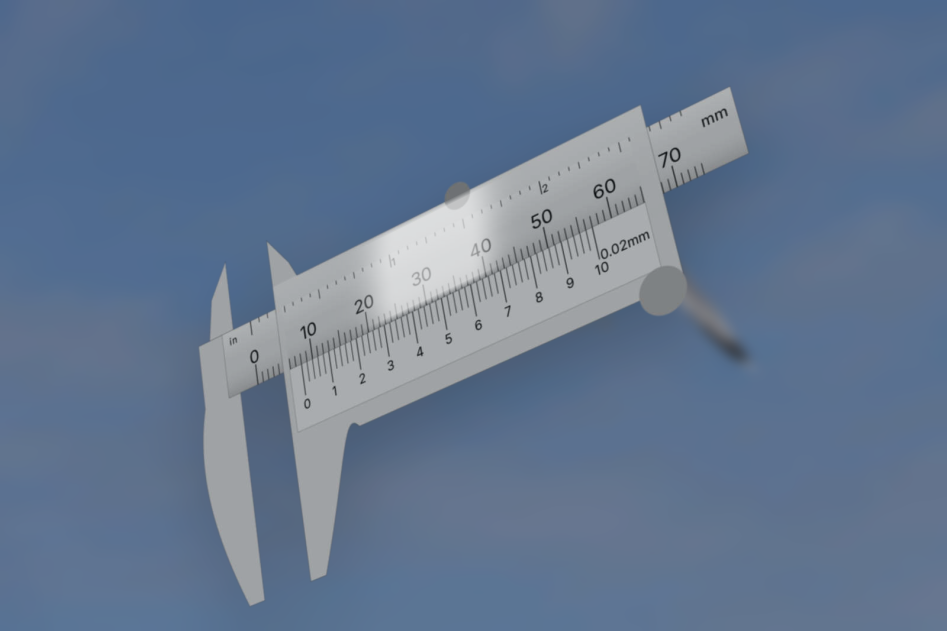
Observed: 8.0 mm
